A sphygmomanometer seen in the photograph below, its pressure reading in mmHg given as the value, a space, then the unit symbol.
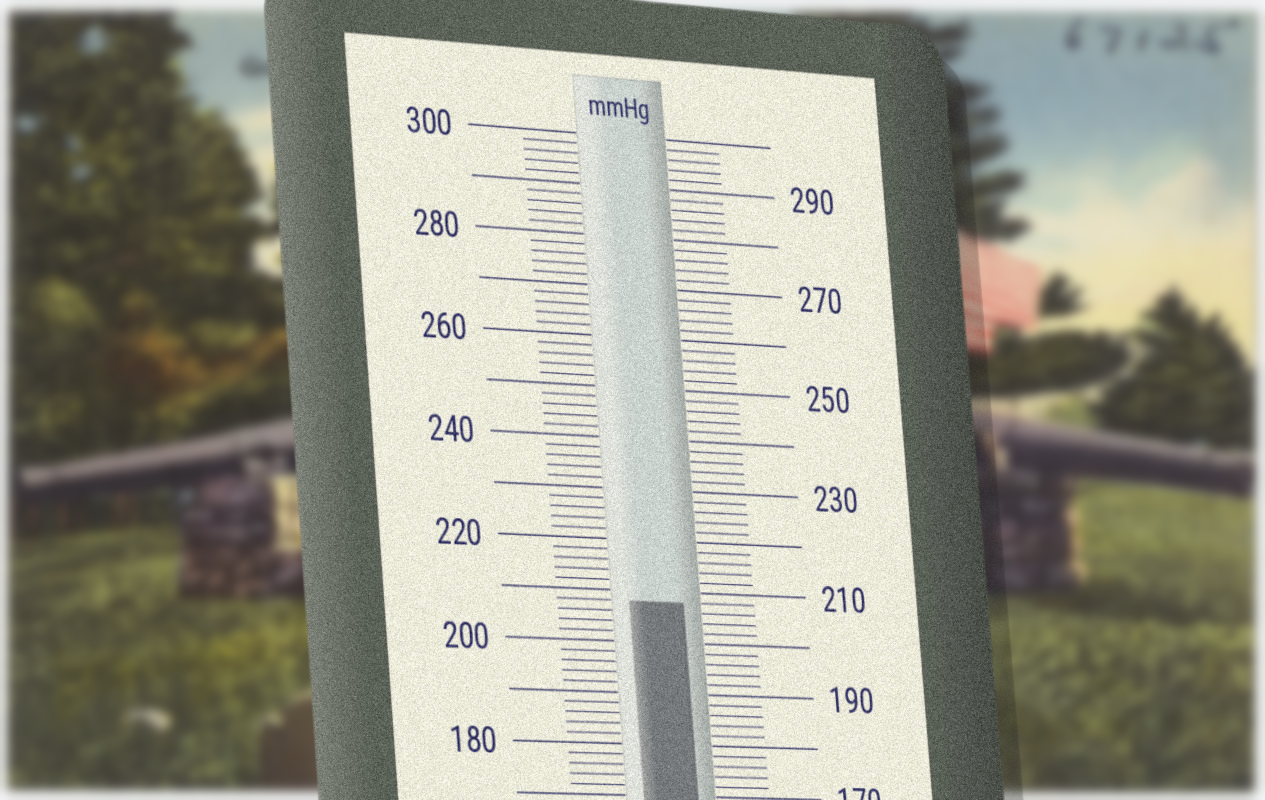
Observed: 208 mmHg
